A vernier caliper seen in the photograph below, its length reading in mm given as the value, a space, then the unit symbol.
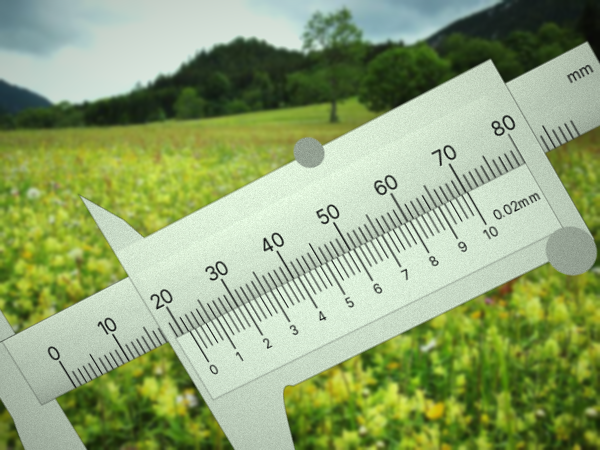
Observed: 21.2 mm
